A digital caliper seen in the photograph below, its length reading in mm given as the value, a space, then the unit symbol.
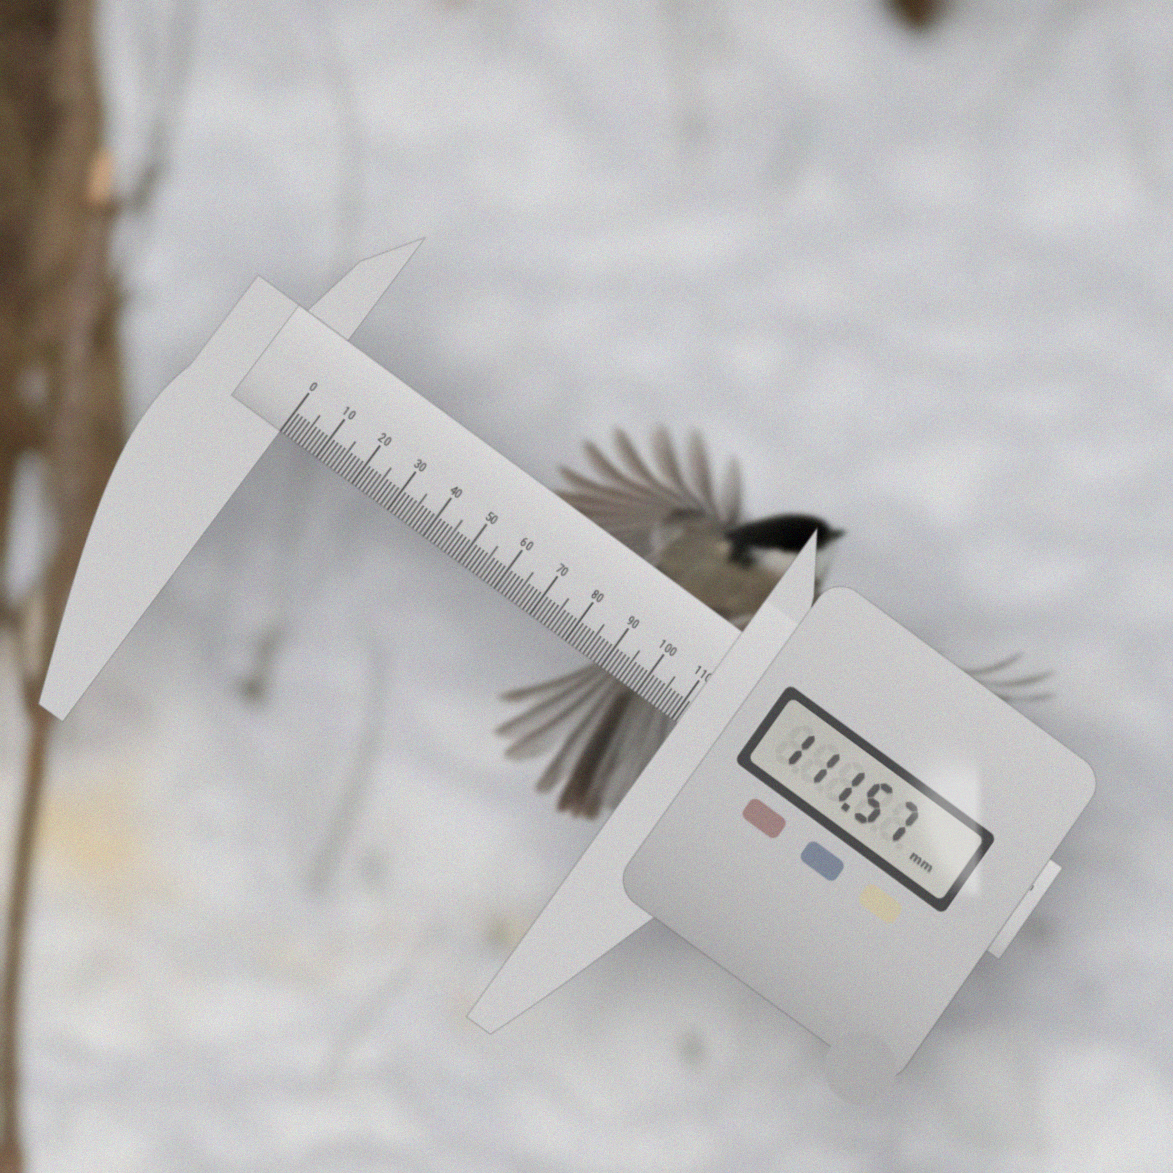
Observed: 111.57 mm
